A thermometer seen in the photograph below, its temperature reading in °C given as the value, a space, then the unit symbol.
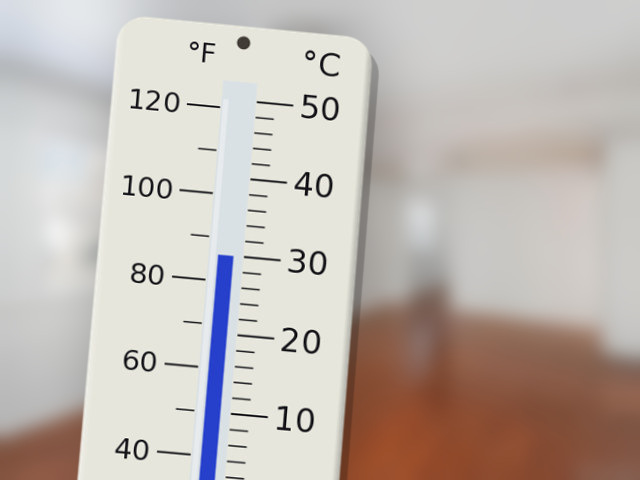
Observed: 30 °C
